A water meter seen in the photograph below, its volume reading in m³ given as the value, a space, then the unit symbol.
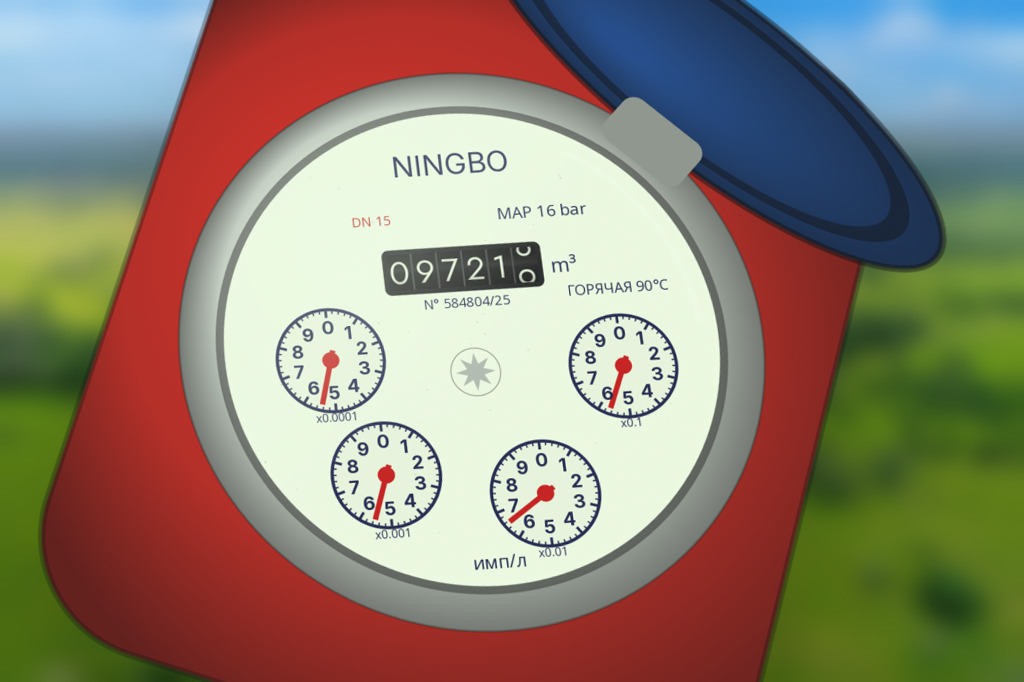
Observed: 97218.5655 m³
